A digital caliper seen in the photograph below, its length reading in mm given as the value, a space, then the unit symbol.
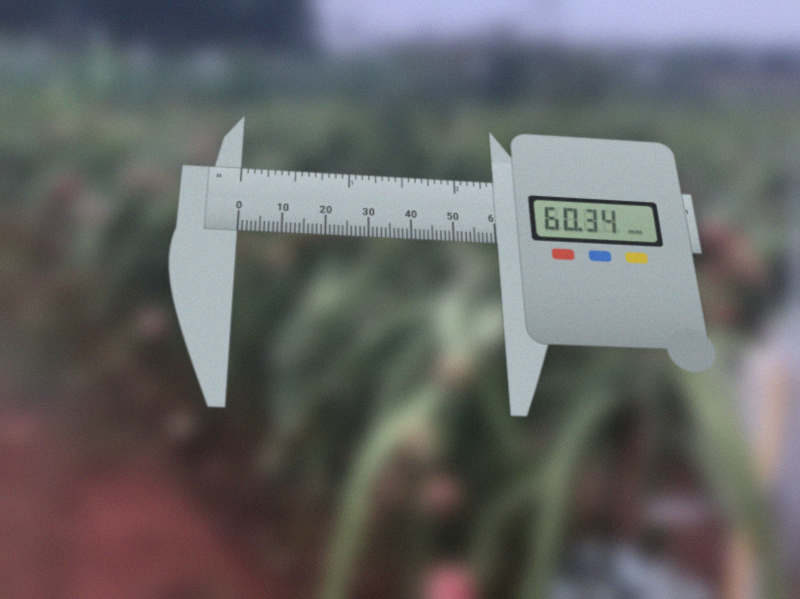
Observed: 60.34 mm
